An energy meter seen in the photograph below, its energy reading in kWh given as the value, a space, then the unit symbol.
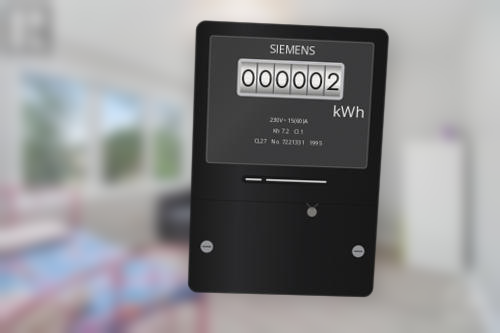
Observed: 2 kWh
